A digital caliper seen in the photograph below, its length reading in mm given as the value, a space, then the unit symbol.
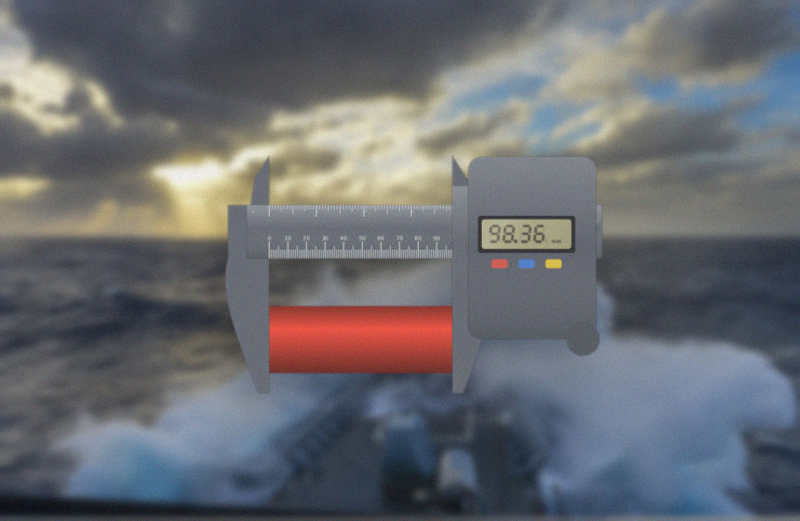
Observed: 98.36 mm
